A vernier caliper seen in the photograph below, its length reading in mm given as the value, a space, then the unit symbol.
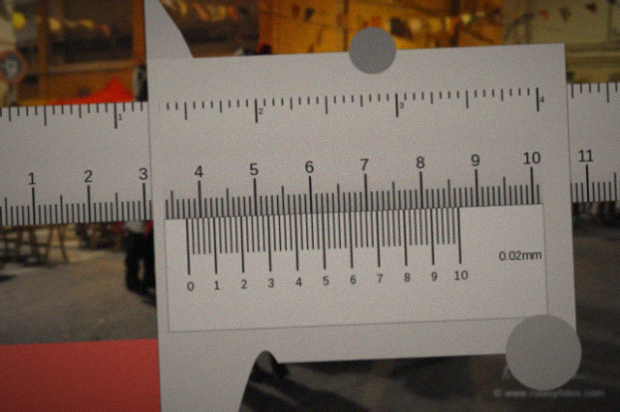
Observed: 37.5 mm
